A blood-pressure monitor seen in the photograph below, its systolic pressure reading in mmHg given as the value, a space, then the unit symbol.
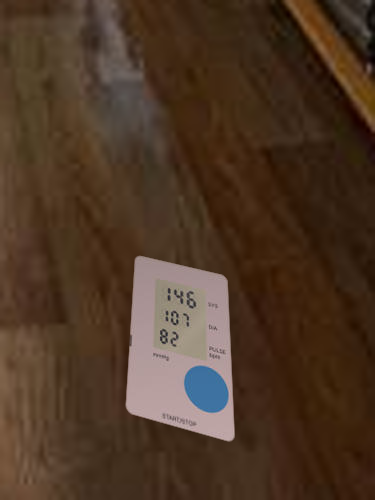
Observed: 146 mmHg
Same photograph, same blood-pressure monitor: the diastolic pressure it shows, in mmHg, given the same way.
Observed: 107 mmHg
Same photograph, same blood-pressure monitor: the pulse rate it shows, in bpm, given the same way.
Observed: 82 bpm
